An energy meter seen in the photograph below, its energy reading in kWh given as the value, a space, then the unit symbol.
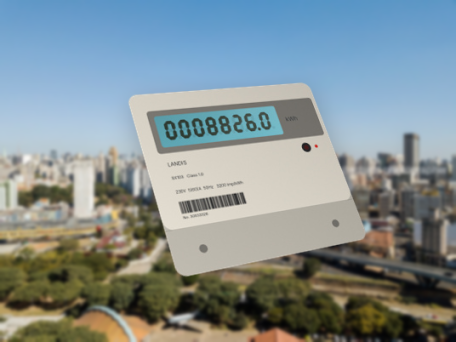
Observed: 8826.0 kWh
